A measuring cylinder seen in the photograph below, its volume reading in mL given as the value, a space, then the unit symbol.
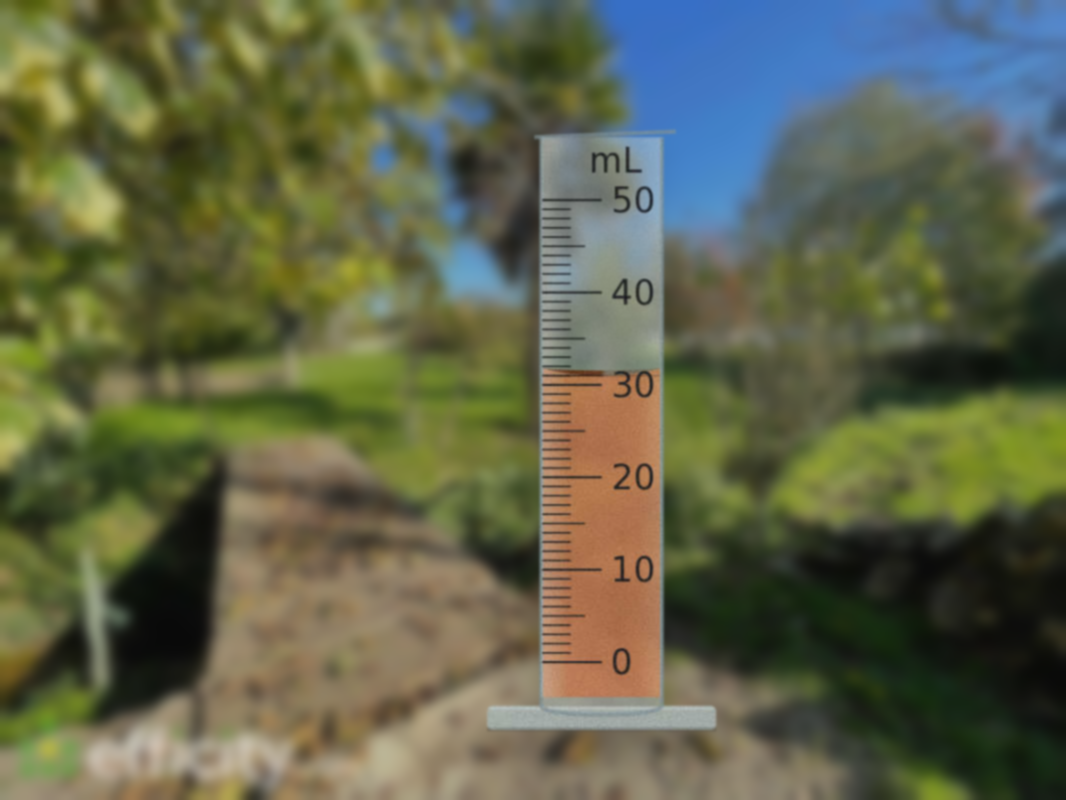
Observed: 31 mL
